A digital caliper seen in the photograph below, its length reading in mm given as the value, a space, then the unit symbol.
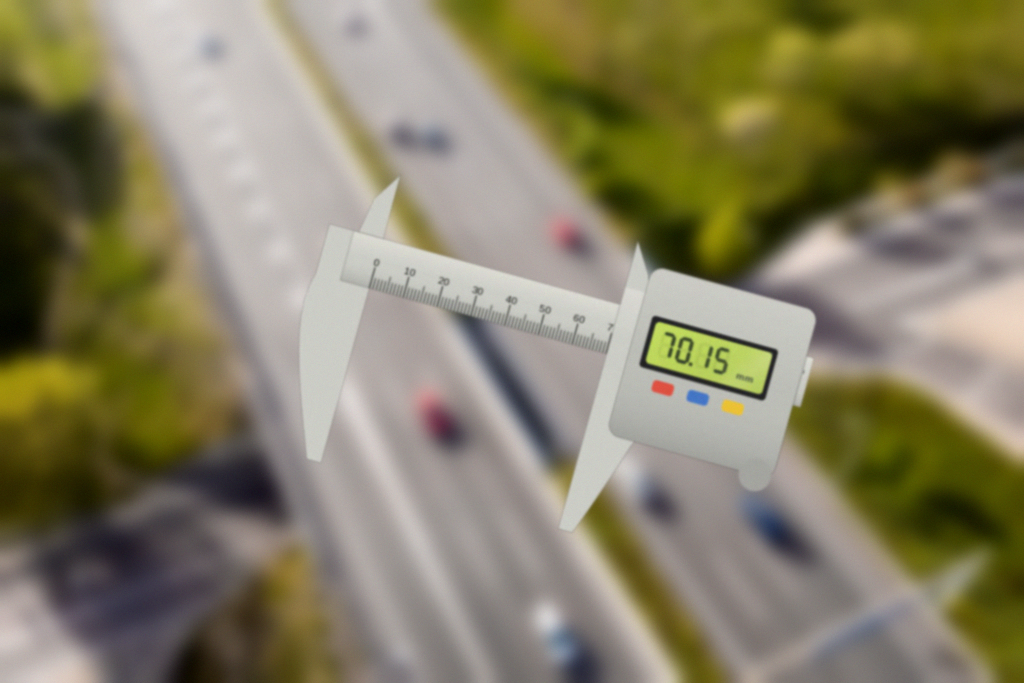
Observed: 70.15 mm
